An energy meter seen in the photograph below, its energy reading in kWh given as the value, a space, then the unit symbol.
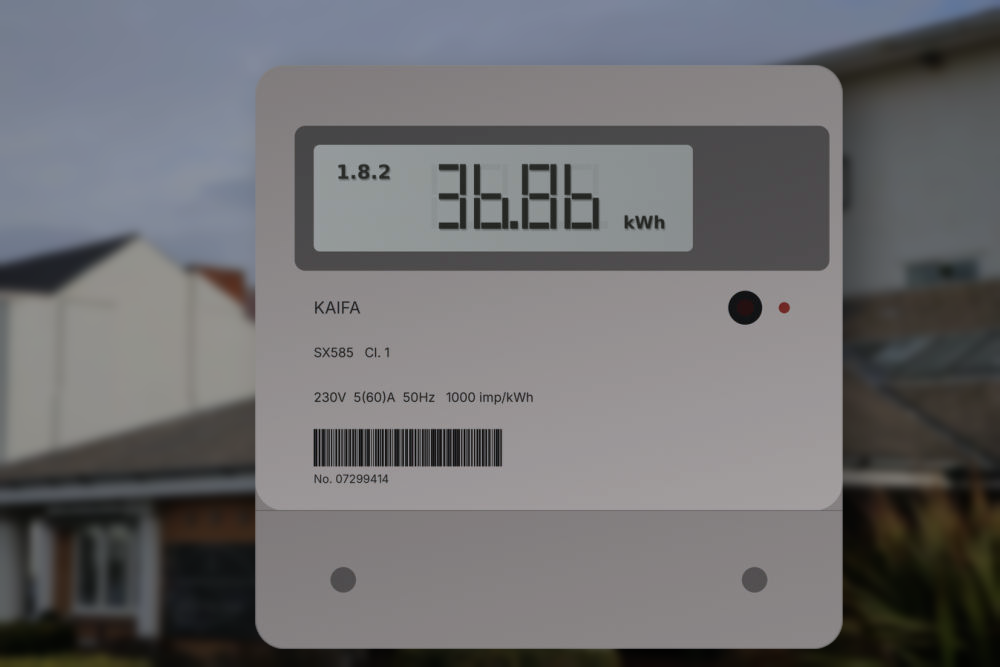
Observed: 36.86 kWh
